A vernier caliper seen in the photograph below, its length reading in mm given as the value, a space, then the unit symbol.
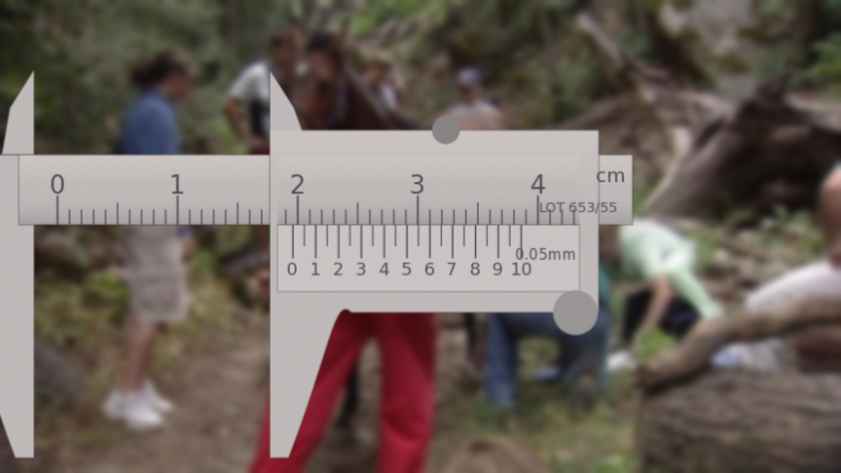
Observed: 19.6 mm
